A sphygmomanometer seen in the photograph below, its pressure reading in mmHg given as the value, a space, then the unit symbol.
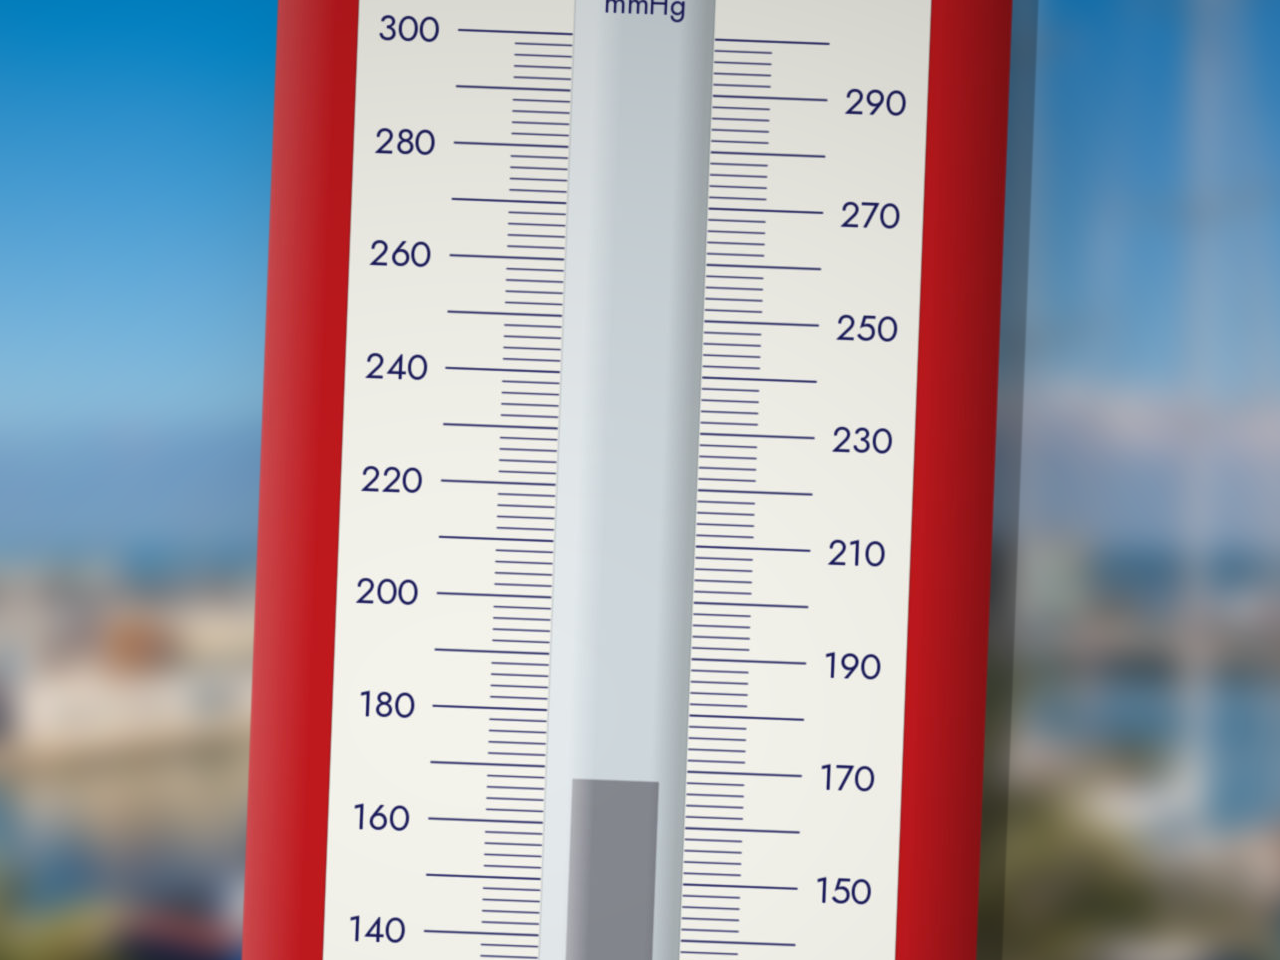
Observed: 168 mmHg
